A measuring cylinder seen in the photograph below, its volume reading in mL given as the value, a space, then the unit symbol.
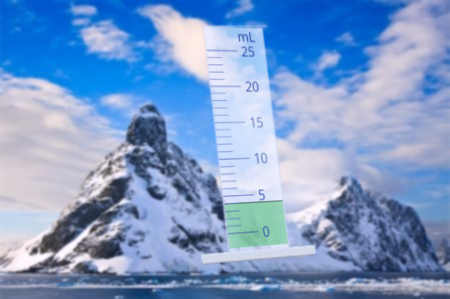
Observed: 4 mL
